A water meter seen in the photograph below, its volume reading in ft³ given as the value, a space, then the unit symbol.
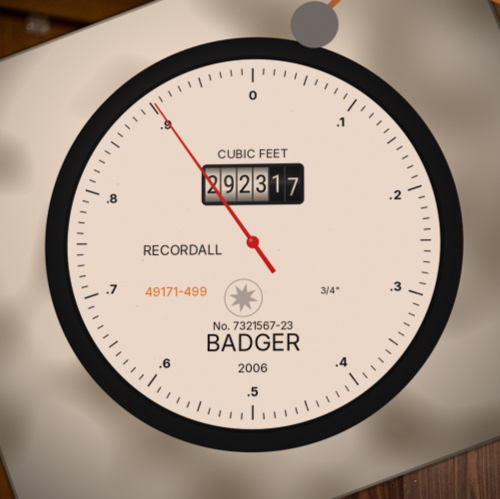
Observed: 292316.90 ft³
